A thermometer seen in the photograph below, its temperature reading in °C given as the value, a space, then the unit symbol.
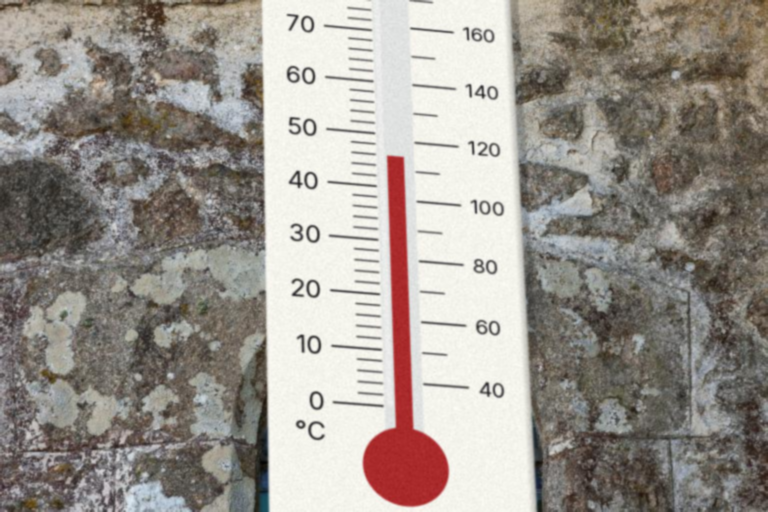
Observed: 46 °C
